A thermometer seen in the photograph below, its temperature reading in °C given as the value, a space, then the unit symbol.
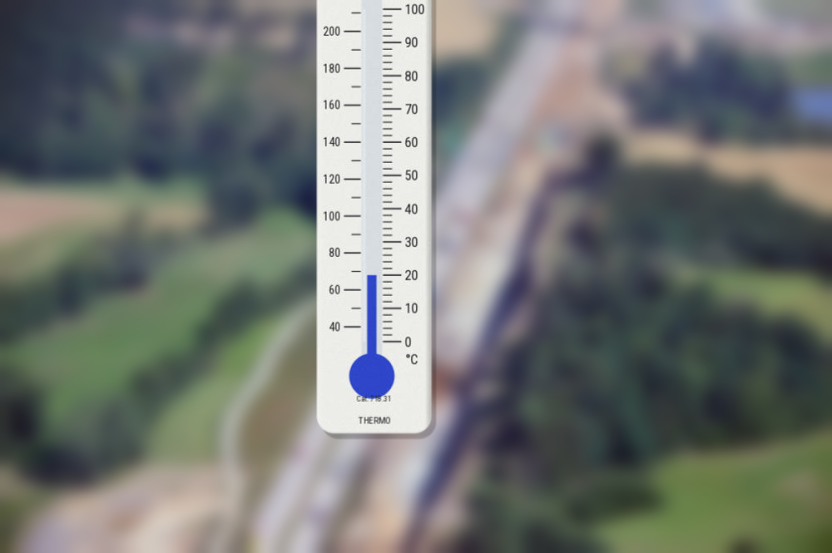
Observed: 20 °C
